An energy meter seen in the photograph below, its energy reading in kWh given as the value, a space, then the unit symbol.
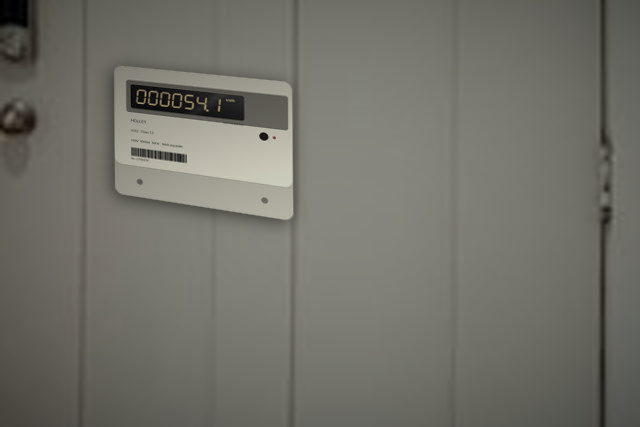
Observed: 54.1 kWh
